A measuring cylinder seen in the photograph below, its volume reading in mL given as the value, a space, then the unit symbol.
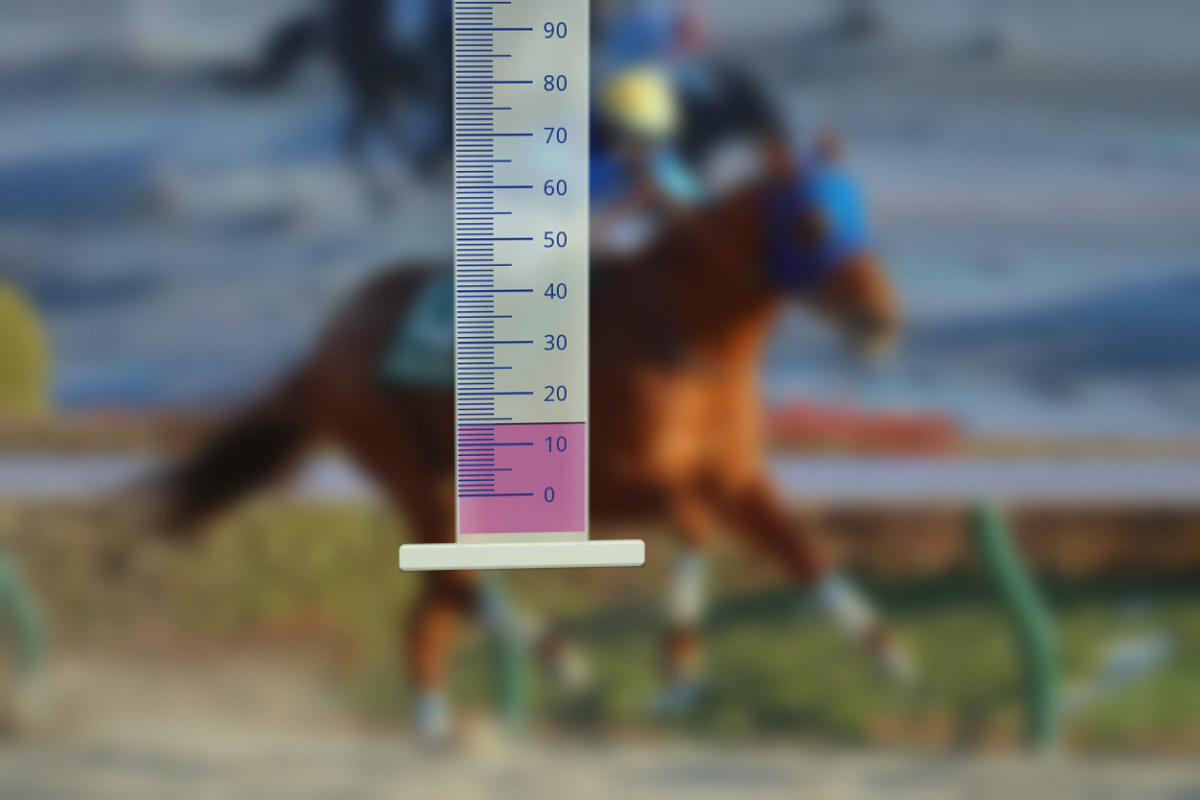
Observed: 14 mL
